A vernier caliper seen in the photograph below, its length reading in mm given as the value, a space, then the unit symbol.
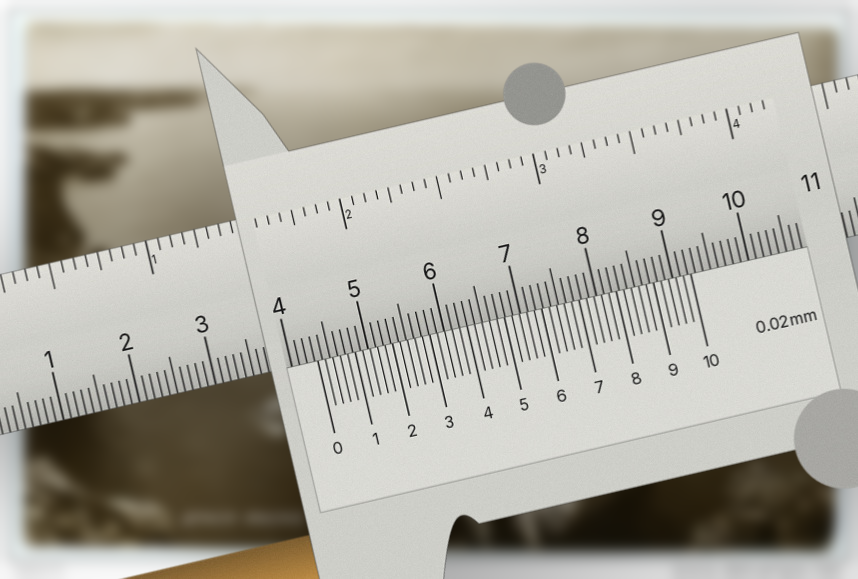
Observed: 43.4 mm
